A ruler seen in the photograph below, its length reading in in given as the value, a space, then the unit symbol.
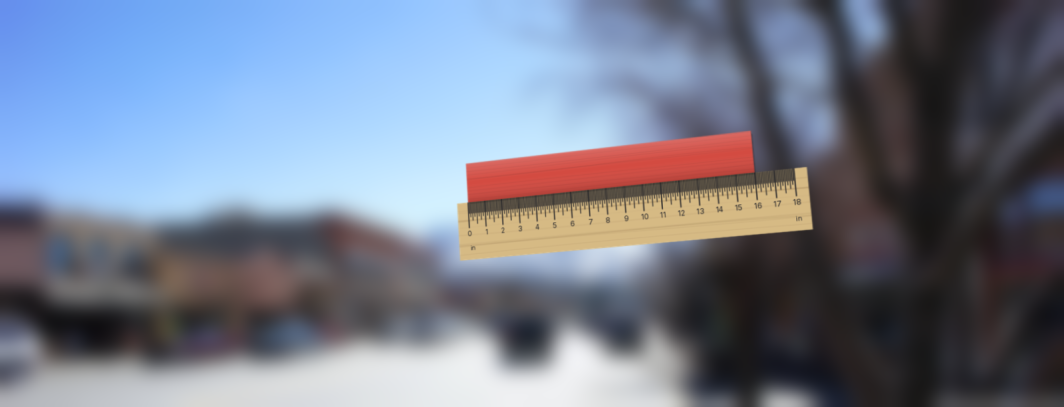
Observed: 16 in
